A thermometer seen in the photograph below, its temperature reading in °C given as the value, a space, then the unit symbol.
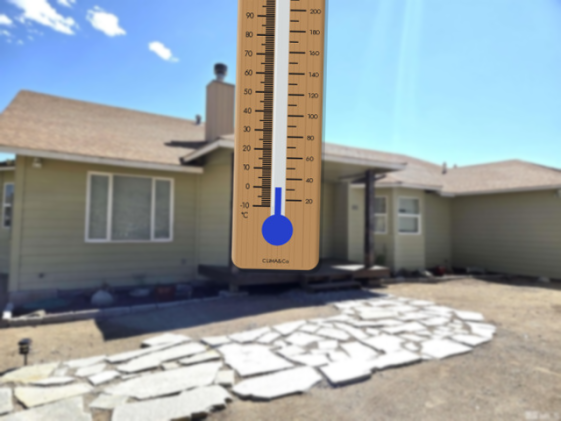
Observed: 0 °C
